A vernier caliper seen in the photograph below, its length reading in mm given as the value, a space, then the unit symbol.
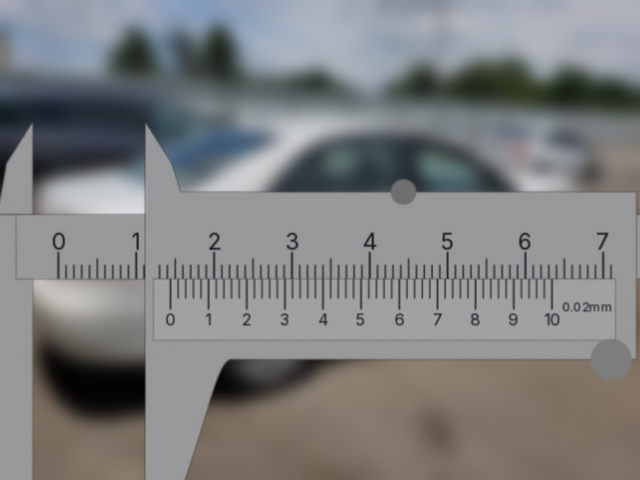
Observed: 14.4 mm
